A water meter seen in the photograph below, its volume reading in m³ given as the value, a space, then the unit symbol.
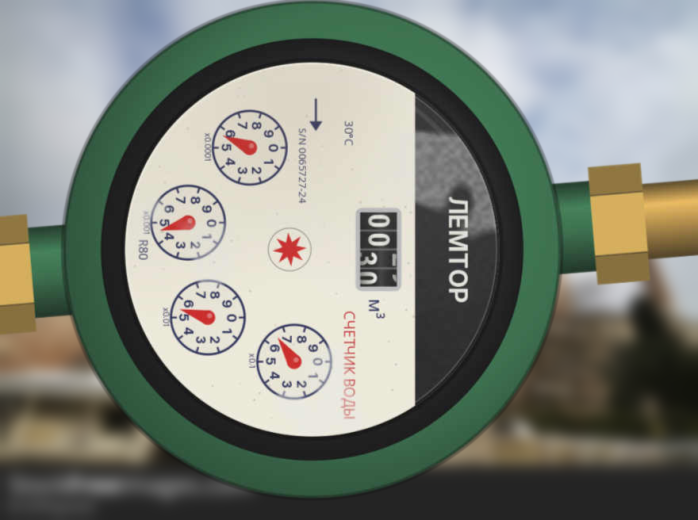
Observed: 29.6545 m³
